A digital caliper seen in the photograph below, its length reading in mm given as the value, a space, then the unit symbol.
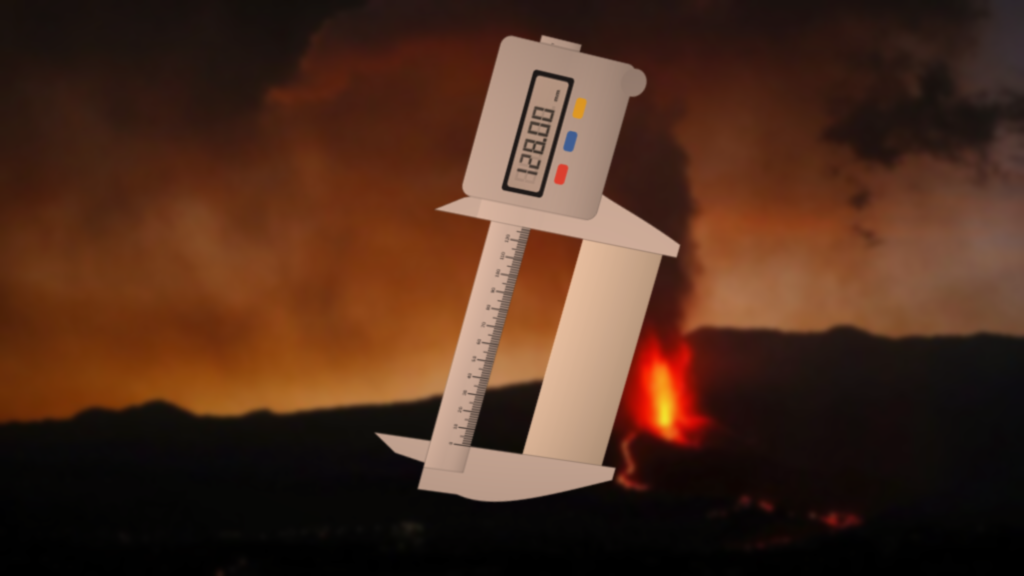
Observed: 128.00 mm
